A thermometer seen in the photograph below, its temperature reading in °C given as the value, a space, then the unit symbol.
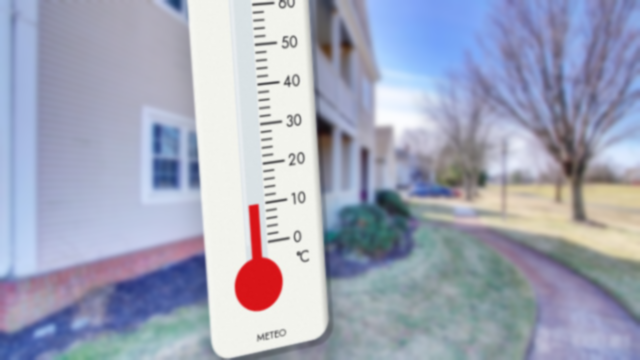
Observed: 10 °C
